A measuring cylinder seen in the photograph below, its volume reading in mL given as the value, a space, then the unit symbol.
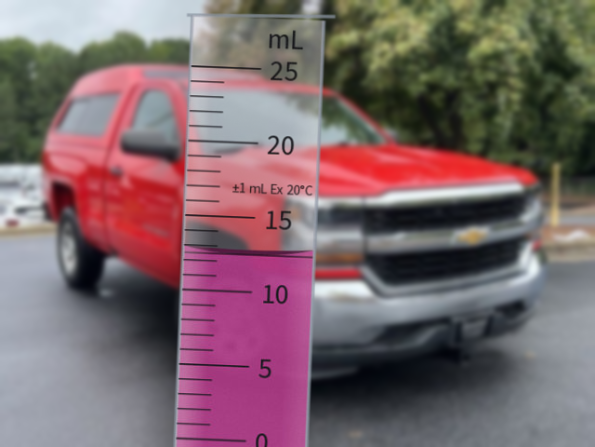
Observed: 12.5 mL
